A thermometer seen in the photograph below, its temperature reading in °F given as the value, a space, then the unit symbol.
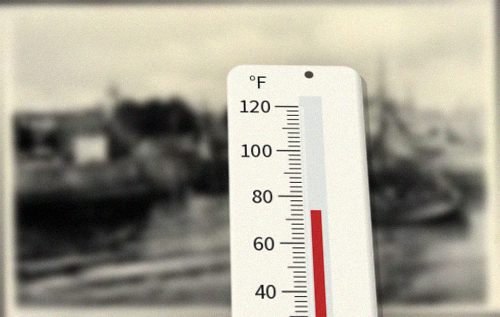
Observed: 74 °F
